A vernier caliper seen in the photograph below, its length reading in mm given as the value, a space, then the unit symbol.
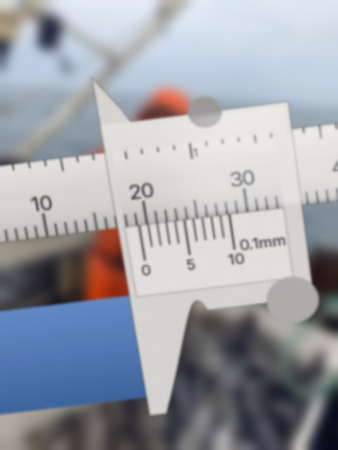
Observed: 19.2 mm
